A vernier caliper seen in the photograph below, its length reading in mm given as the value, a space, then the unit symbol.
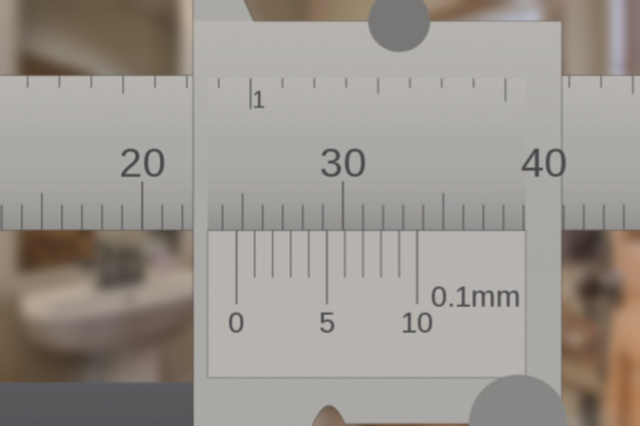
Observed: 24.7 mm
